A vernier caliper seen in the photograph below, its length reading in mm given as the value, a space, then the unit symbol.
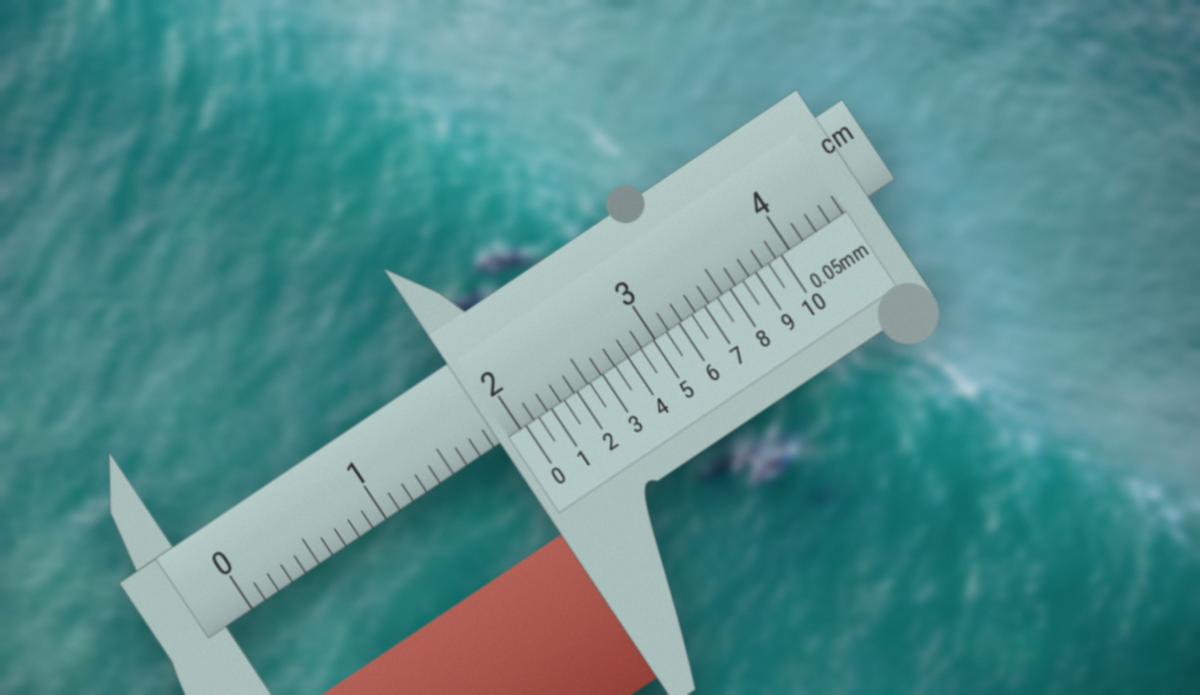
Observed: 20.4 mm
